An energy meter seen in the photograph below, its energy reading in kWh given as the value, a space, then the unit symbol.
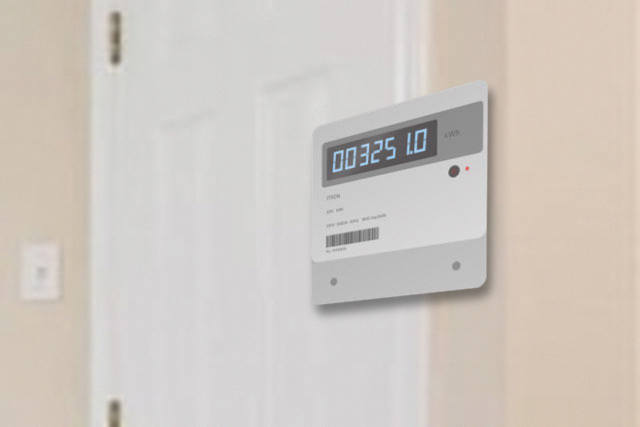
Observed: 3251.0 kWh
